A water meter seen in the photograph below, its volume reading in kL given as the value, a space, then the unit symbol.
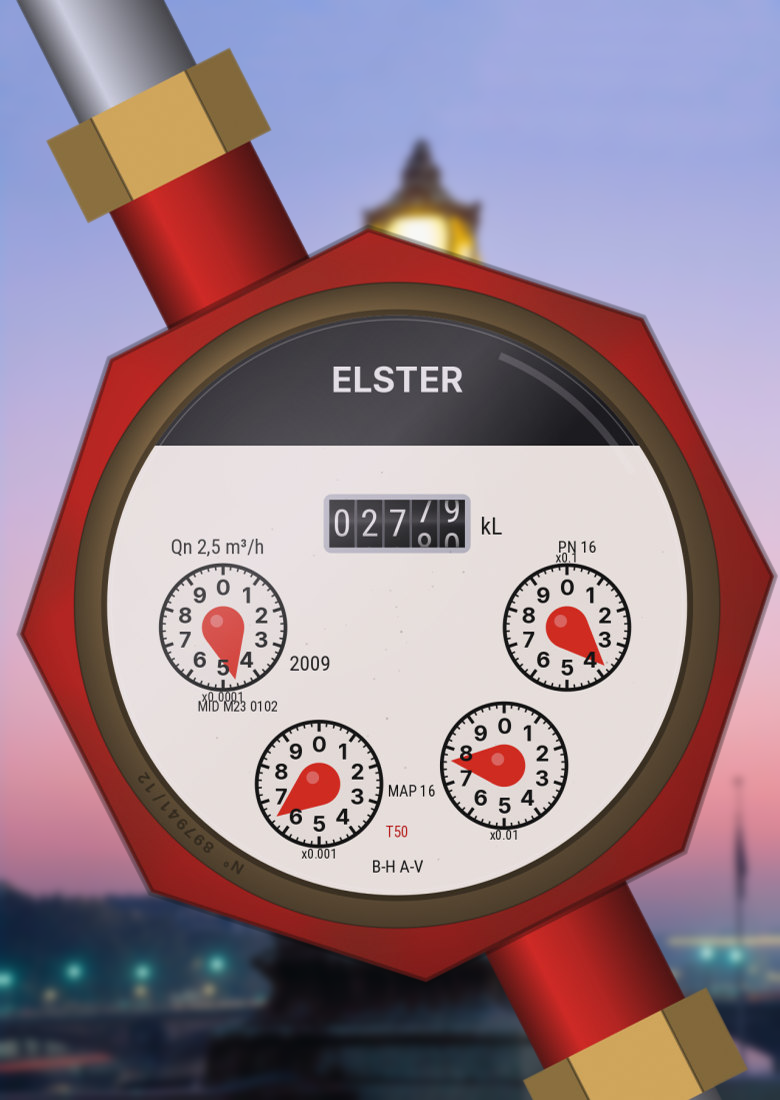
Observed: 2779.3764 kL
